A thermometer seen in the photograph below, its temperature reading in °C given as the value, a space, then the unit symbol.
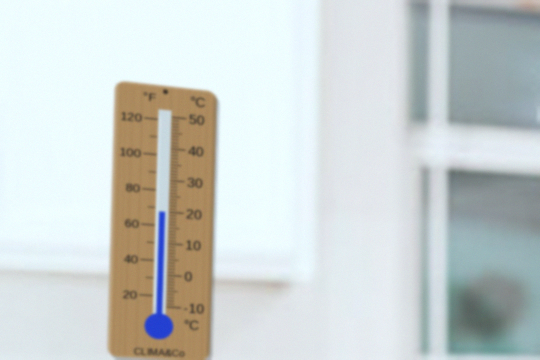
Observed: 20 °C
